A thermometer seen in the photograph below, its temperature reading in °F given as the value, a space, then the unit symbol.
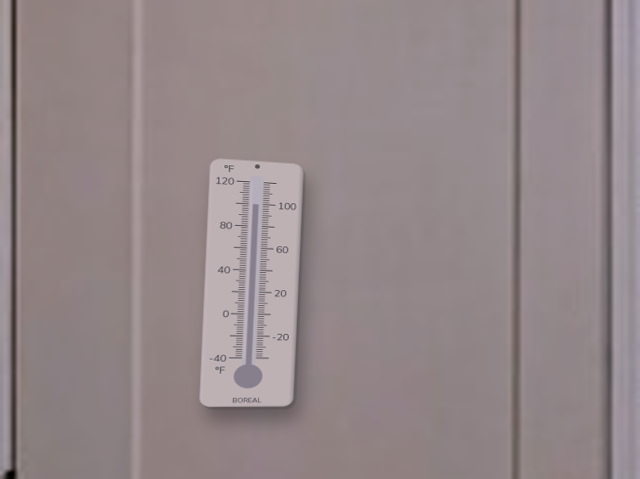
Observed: 100 °F
